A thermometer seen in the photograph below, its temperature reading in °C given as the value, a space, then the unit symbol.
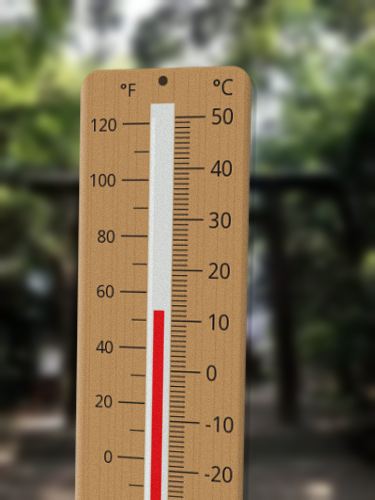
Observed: 12 °C
